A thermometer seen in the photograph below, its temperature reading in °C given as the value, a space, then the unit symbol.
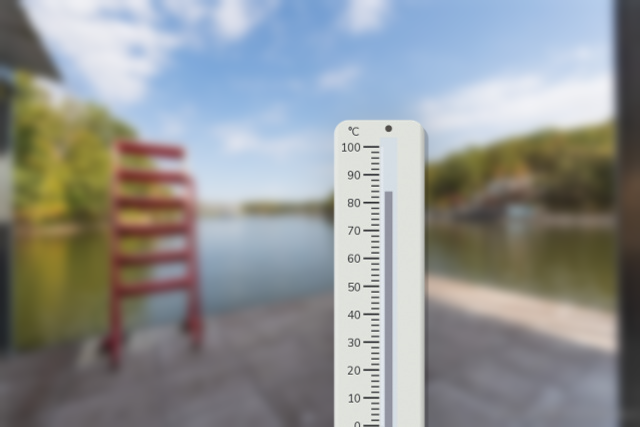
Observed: 84 °C
